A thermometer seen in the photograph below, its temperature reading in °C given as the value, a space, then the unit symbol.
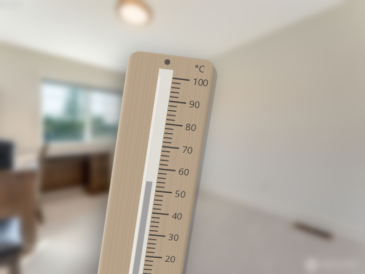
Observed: 54 °C
